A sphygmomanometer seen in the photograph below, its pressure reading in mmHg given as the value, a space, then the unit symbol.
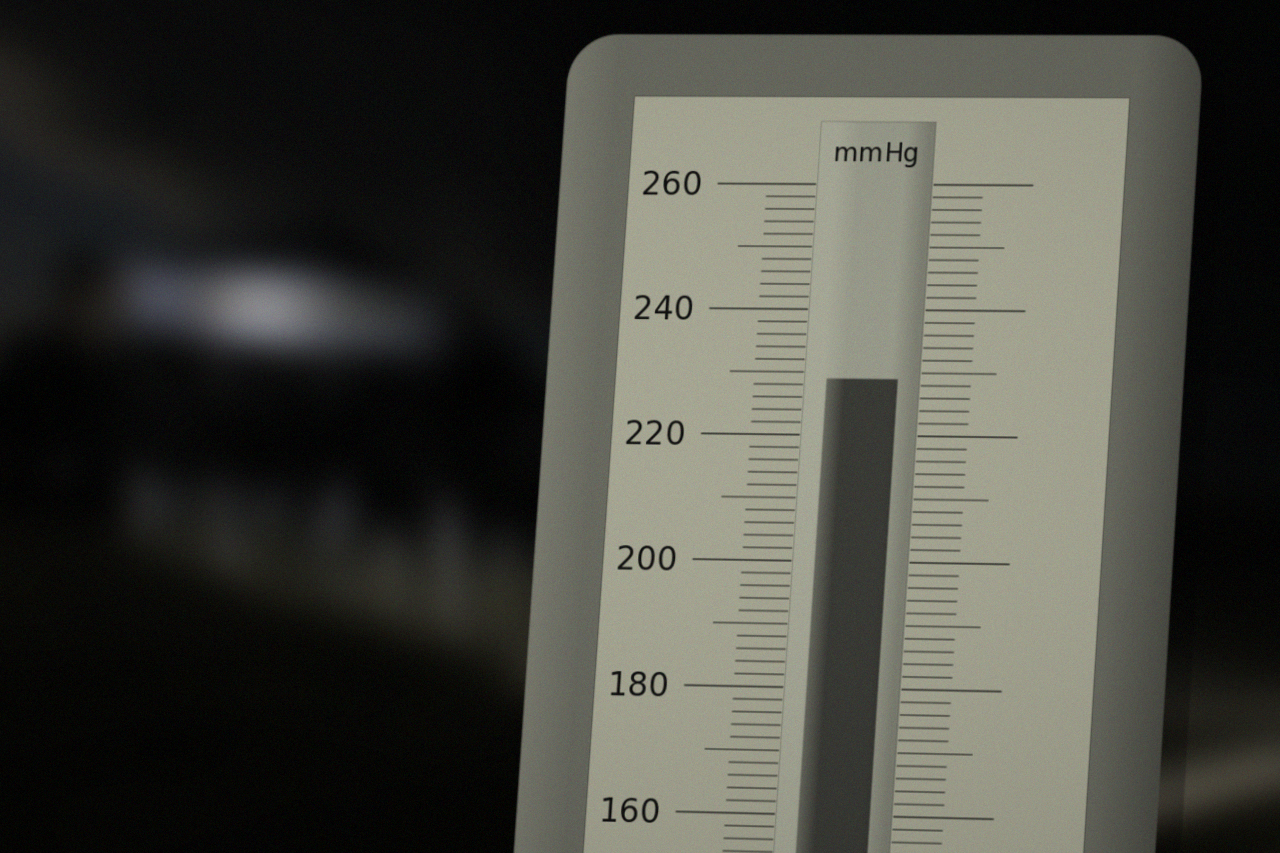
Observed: 229 mmHg
